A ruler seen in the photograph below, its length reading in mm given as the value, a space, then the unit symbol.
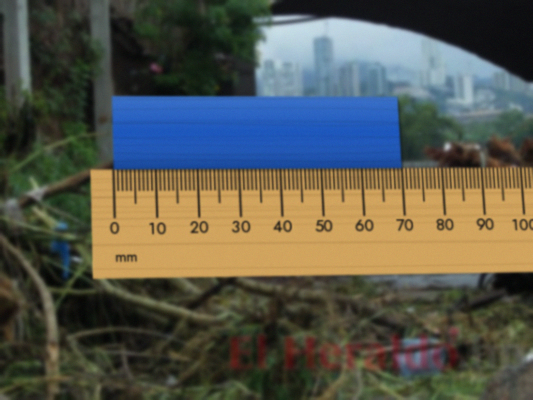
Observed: 70 mm
